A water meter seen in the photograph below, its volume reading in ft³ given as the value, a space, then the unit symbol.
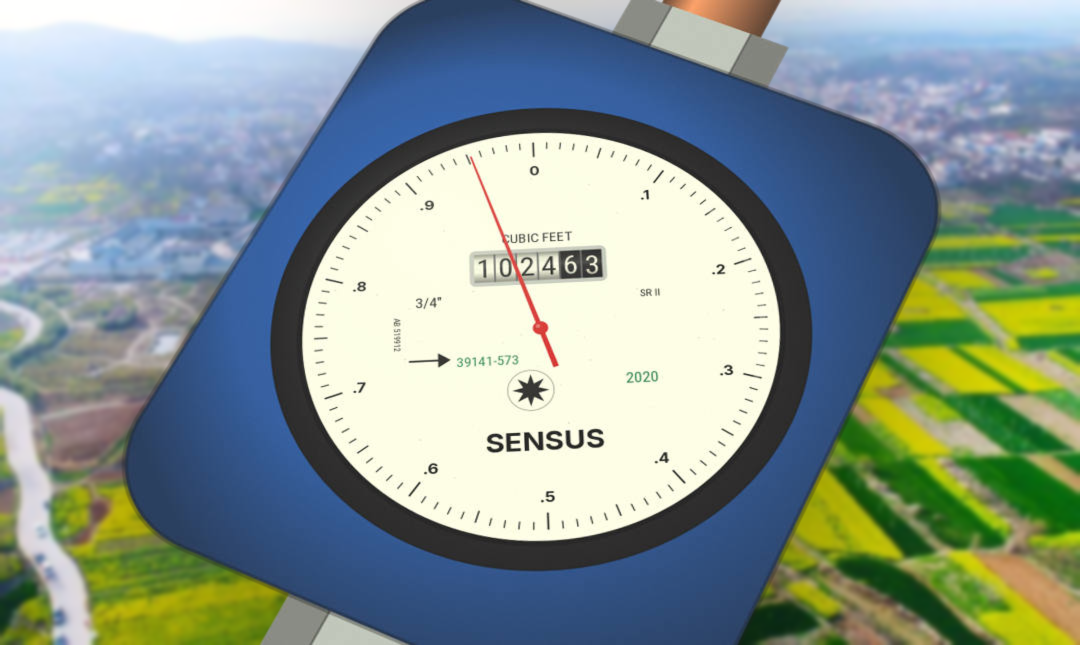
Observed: 102462.95 ft³
